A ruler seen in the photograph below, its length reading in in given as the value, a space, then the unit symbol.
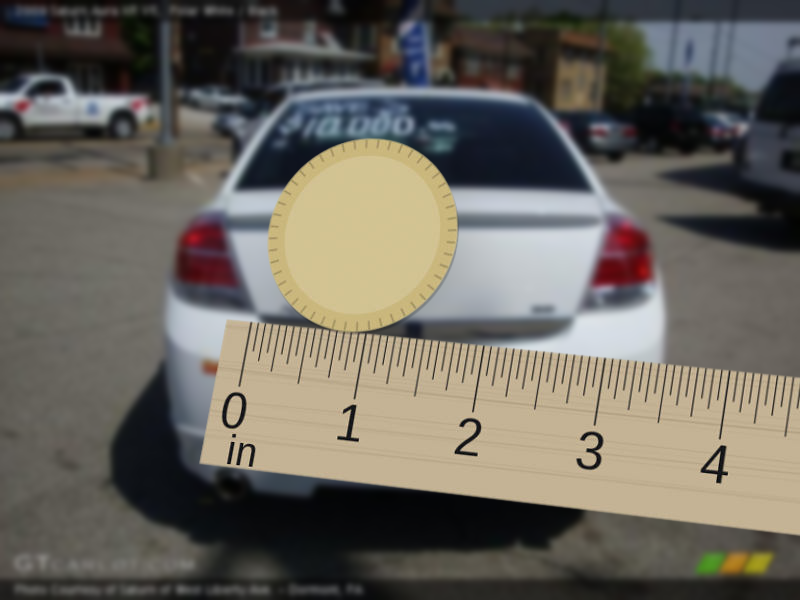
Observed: 1.625 in
